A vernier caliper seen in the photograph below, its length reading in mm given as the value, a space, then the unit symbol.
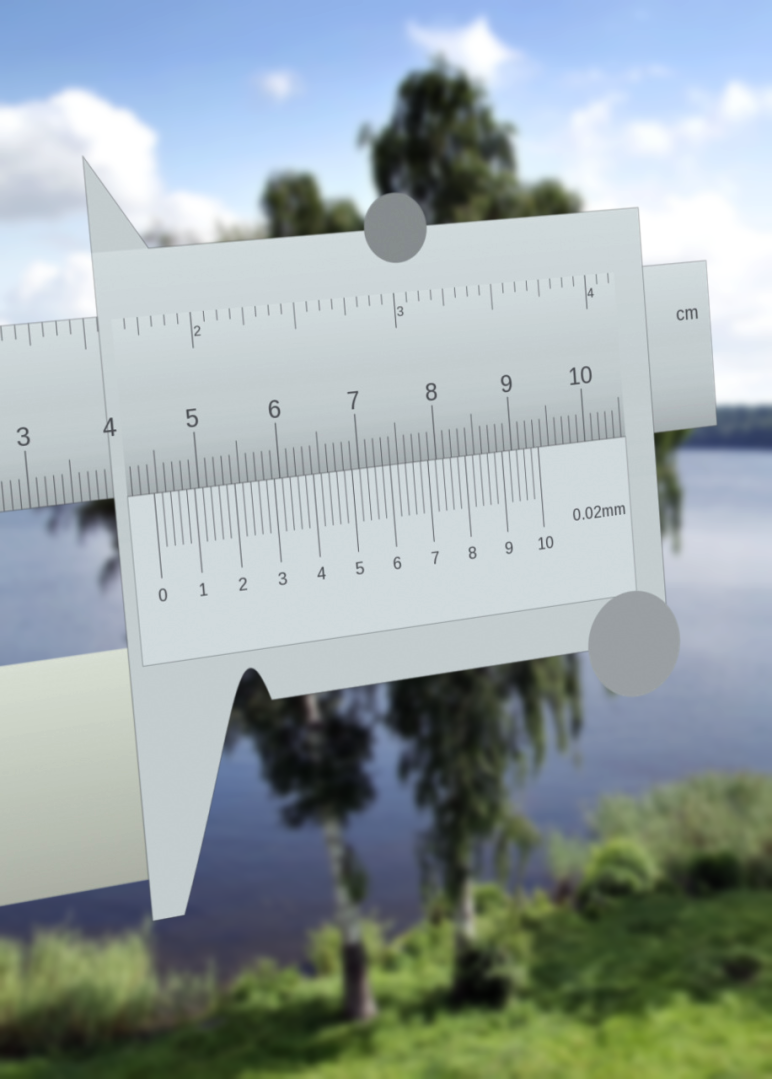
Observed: 44.6 mm
